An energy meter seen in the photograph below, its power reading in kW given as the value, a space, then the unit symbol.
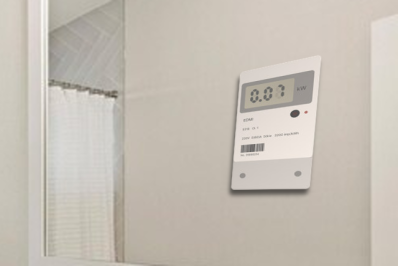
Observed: 0.07 kW
